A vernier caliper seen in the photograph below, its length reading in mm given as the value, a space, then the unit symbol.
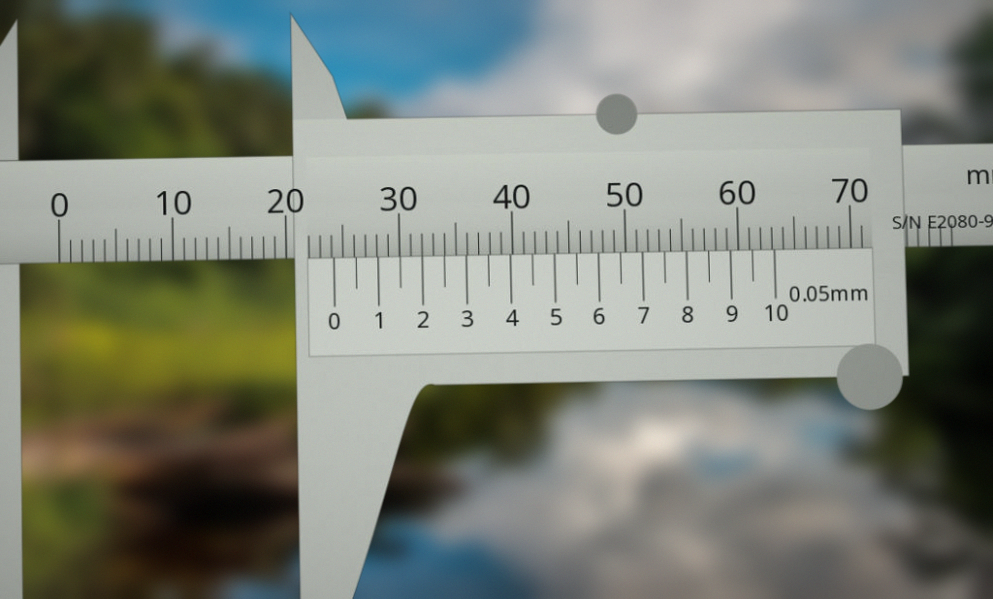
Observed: 24.2 mm
